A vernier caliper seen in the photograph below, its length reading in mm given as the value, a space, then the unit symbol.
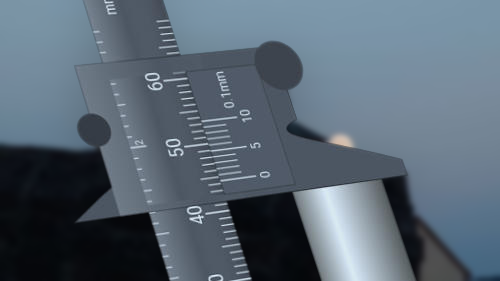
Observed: 44.4 mm
